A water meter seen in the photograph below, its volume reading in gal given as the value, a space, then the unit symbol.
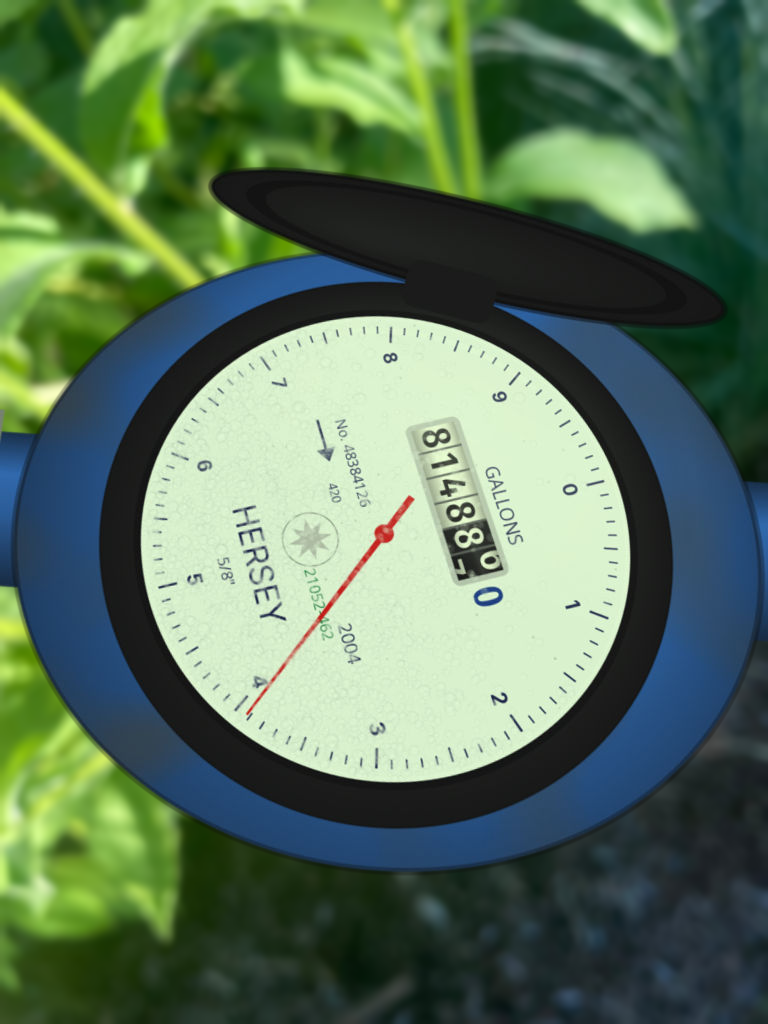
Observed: 8148863.9 gal
